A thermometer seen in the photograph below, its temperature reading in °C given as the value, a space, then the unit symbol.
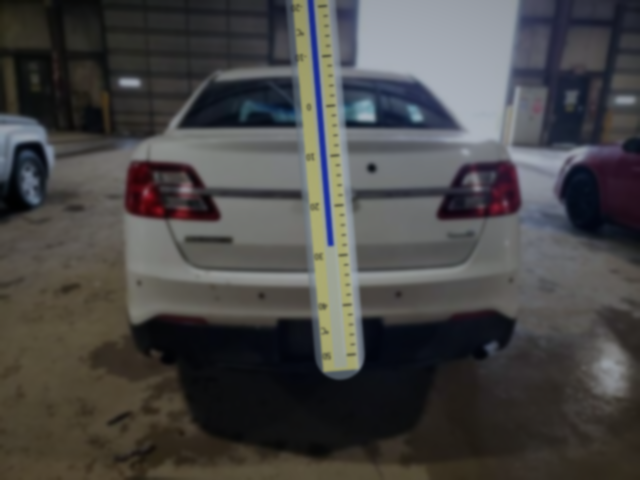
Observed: 28 °C
